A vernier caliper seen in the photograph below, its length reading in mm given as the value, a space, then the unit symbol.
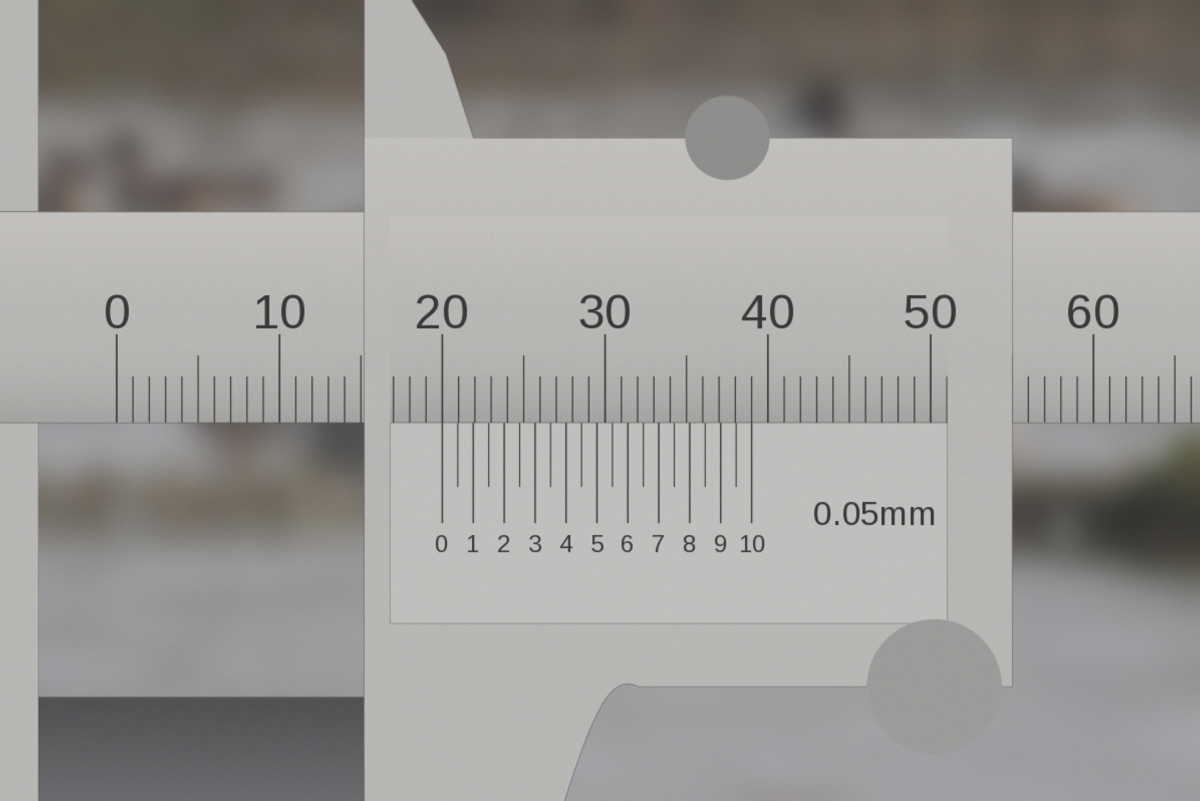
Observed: 20.0 mm
